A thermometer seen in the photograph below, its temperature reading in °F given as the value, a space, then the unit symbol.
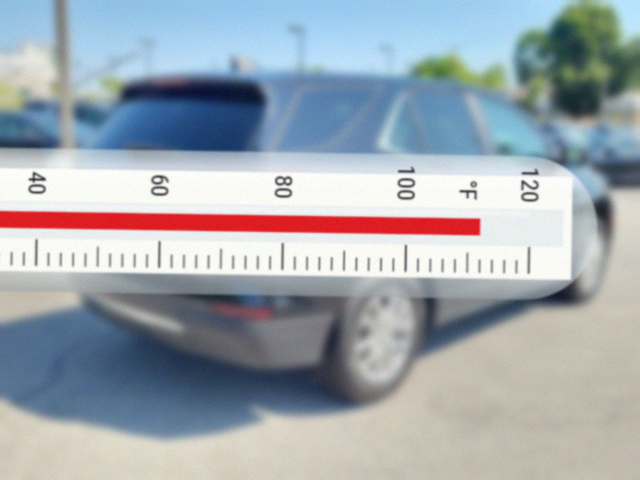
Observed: 112 °F
